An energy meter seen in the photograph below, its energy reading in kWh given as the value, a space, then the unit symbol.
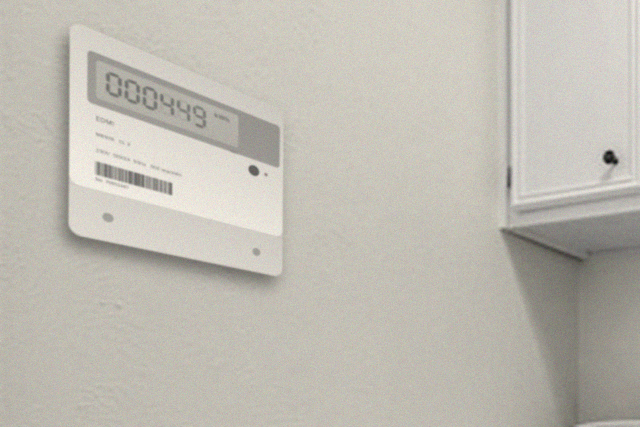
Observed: 449 kWh
